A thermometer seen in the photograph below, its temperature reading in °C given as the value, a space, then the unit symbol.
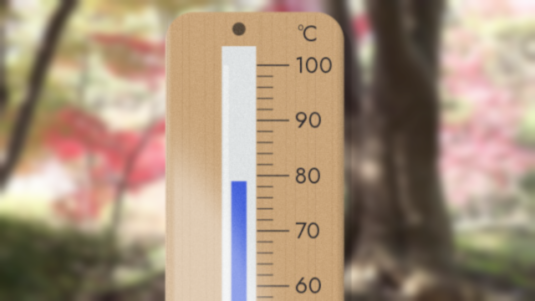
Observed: 79 °C
